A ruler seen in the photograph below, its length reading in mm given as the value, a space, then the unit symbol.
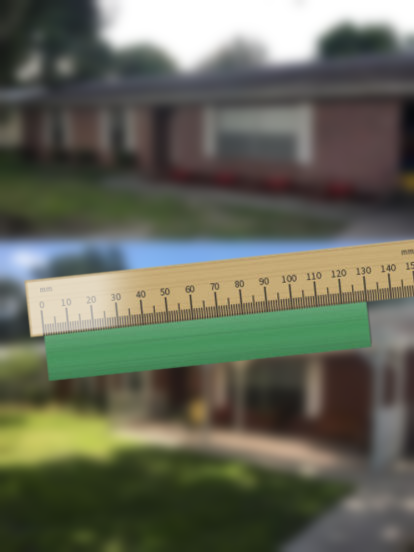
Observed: 130 mm
